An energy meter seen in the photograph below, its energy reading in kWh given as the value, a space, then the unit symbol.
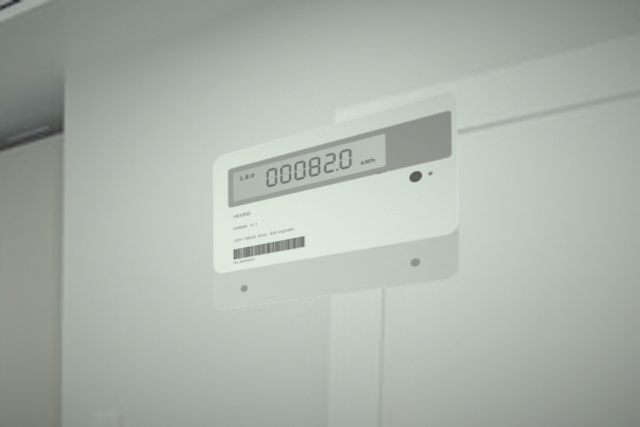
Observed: 82.0 kWh
